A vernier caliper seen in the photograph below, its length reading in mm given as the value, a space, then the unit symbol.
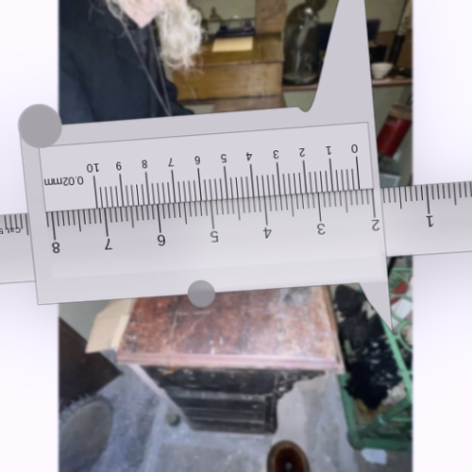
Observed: 22.4 mm
